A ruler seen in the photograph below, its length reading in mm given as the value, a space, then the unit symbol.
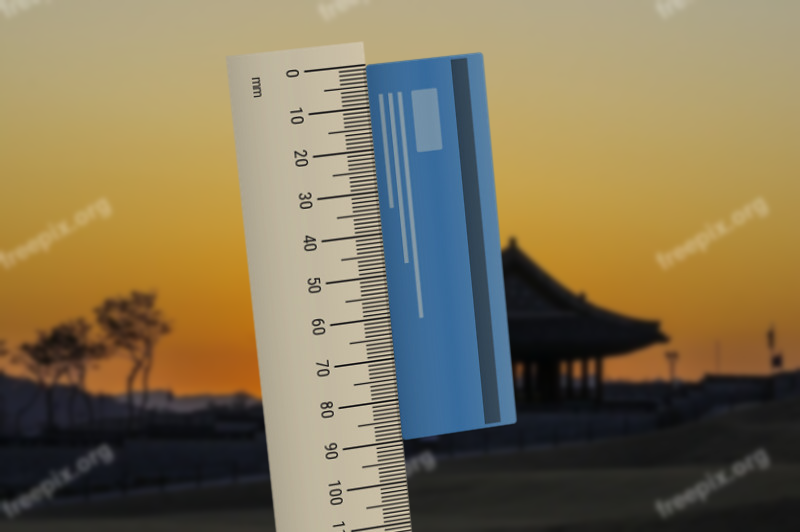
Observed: 90 mm
